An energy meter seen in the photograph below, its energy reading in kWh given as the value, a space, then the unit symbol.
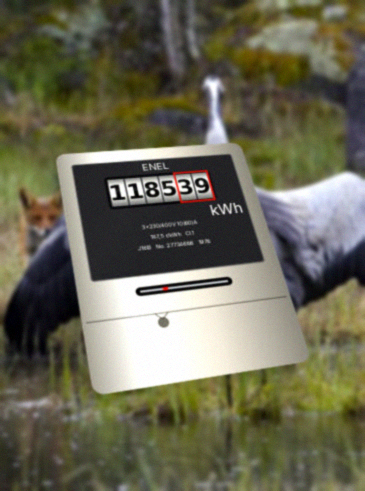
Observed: 1185.39 kWh
